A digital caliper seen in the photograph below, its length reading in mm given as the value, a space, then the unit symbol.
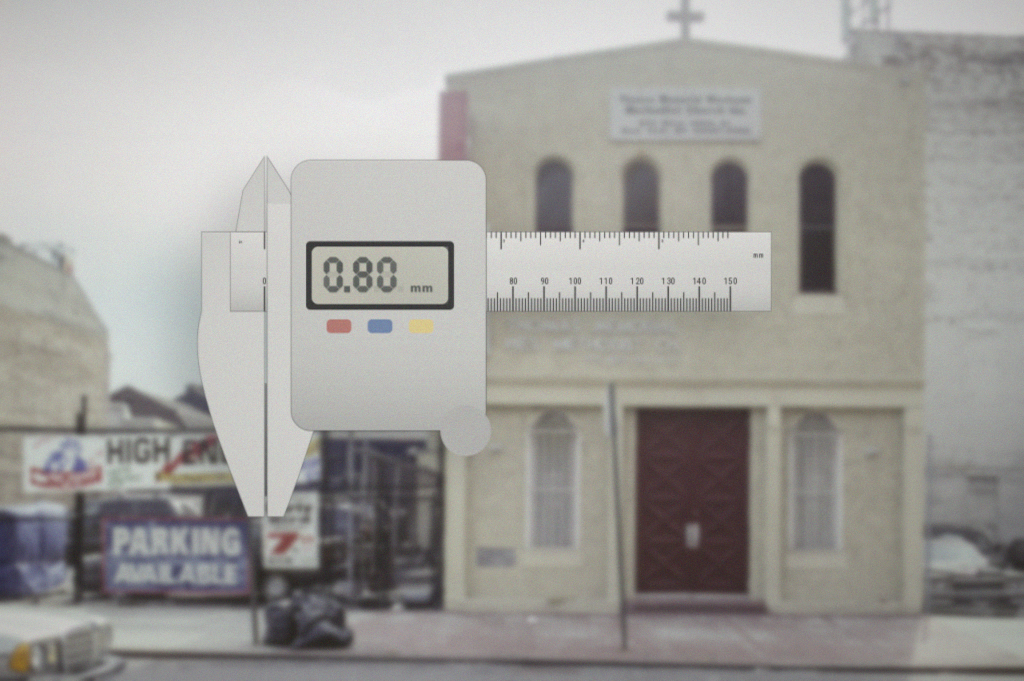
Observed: 0.80 mm
